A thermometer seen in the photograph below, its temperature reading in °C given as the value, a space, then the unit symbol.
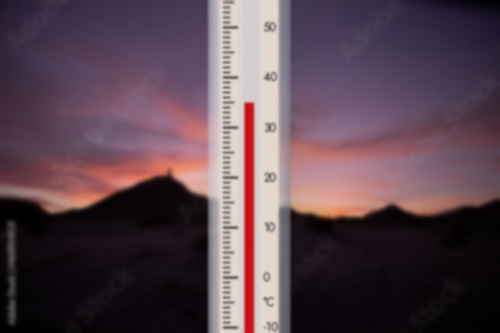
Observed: 35 °C
